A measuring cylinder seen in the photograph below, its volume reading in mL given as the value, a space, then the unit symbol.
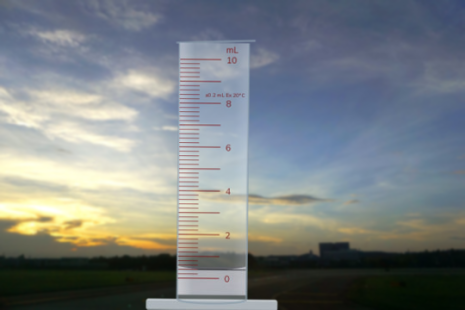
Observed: 0.4 mL
